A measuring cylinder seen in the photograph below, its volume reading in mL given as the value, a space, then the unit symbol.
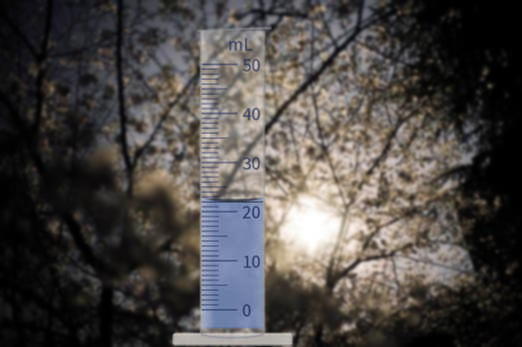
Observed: 22 mL
